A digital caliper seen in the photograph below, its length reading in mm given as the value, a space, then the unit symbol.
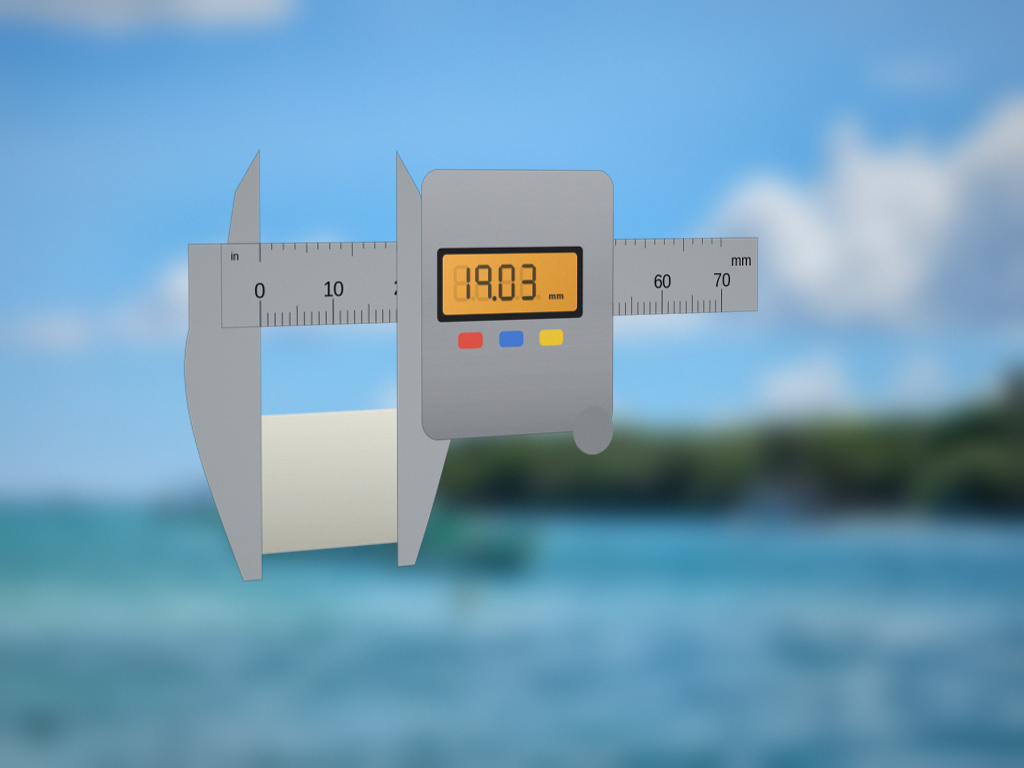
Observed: 19.03 mm
